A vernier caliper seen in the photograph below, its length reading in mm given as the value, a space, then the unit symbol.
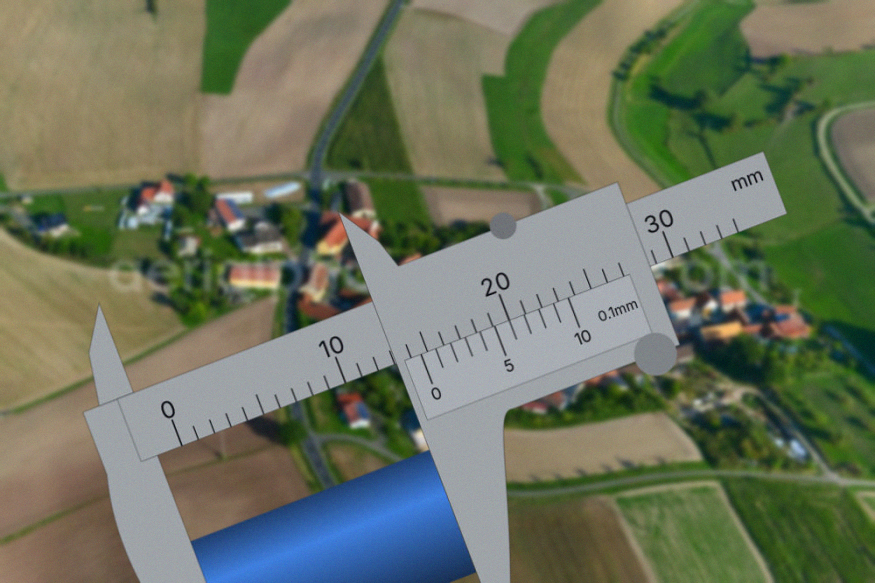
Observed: 14.6 mm
